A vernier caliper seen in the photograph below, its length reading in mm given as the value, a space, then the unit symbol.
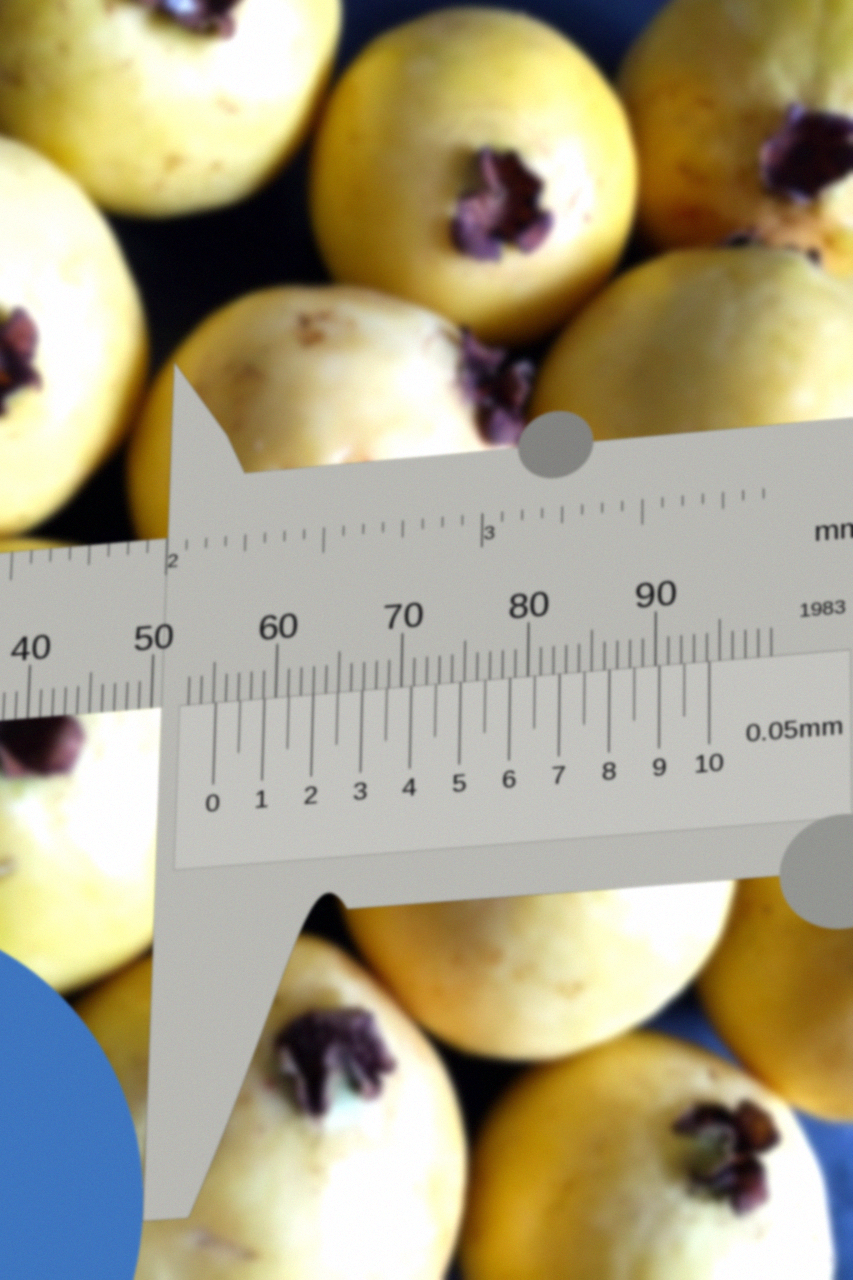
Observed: 55.2 mm
